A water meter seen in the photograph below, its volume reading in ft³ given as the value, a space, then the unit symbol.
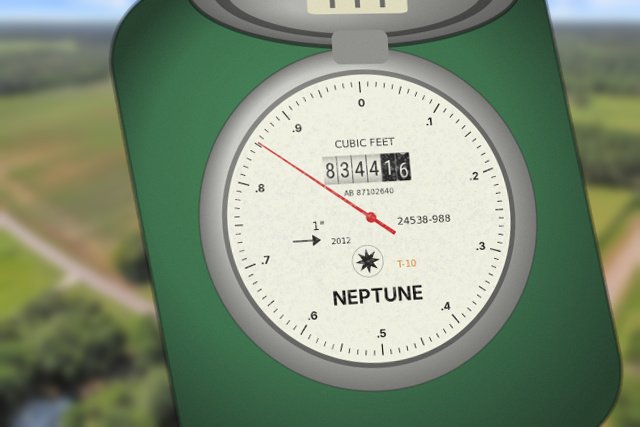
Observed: 834415.85 ft³
